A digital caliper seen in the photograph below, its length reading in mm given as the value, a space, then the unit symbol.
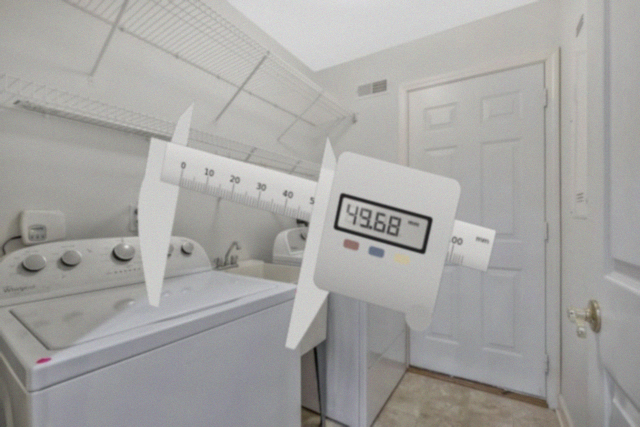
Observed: 49.68 mm
